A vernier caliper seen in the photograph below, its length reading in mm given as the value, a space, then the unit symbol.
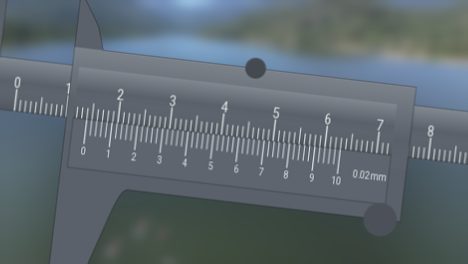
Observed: 14.0 mm
